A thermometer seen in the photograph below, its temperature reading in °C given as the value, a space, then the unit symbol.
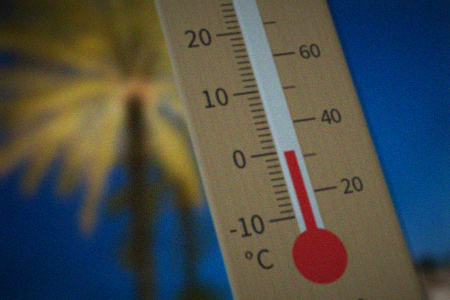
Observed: 0 °C
